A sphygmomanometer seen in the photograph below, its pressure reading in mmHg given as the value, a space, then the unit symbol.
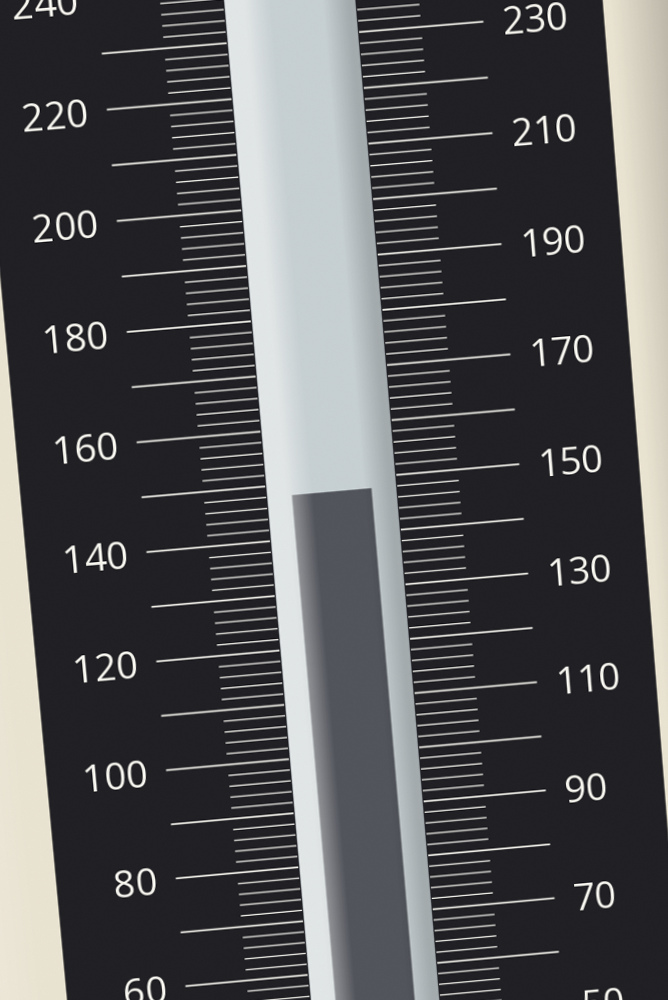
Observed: 148 mmHg
